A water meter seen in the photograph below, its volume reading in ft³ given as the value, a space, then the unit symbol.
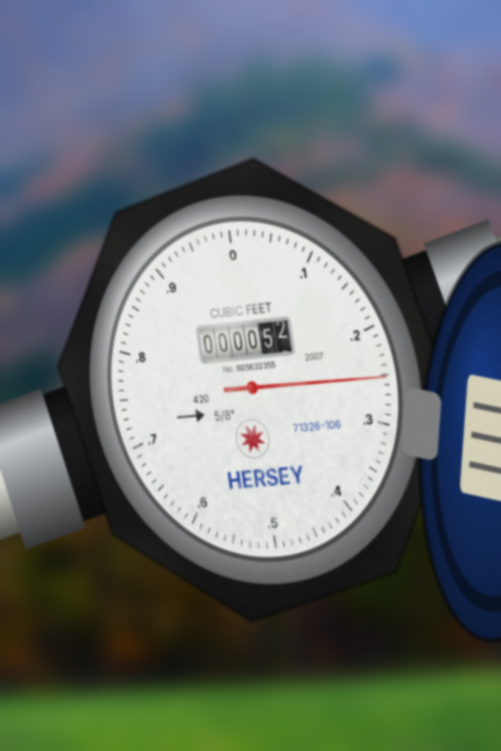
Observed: 52.25 ft³
